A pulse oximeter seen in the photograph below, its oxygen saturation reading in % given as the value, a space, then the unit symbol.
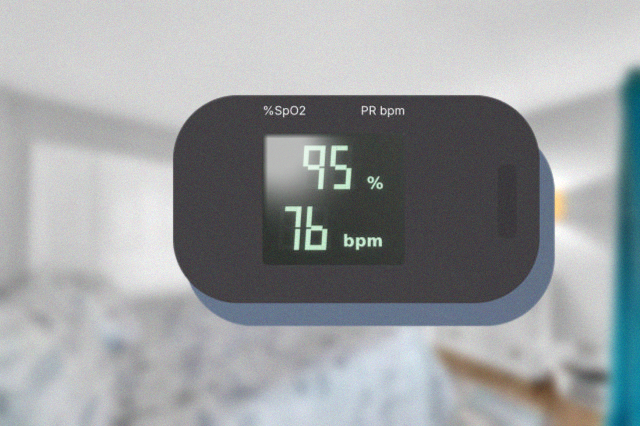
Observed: 95 %
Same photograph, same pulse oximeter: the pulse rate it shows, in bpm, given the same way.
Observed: 76 bpm
